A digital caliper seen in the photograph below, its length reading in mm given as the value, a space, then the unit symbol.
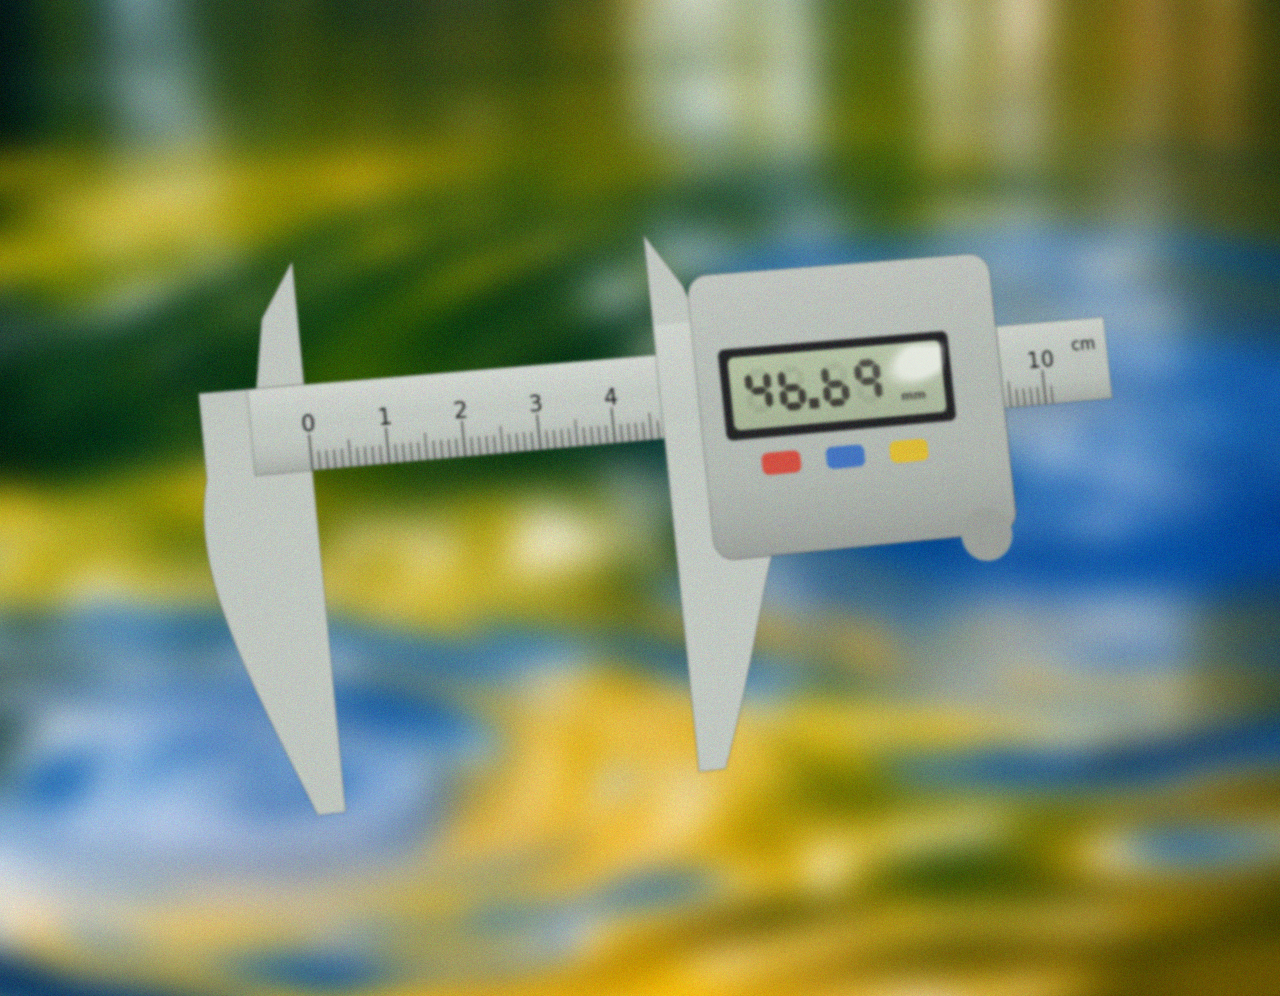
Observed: 46.69 mm
